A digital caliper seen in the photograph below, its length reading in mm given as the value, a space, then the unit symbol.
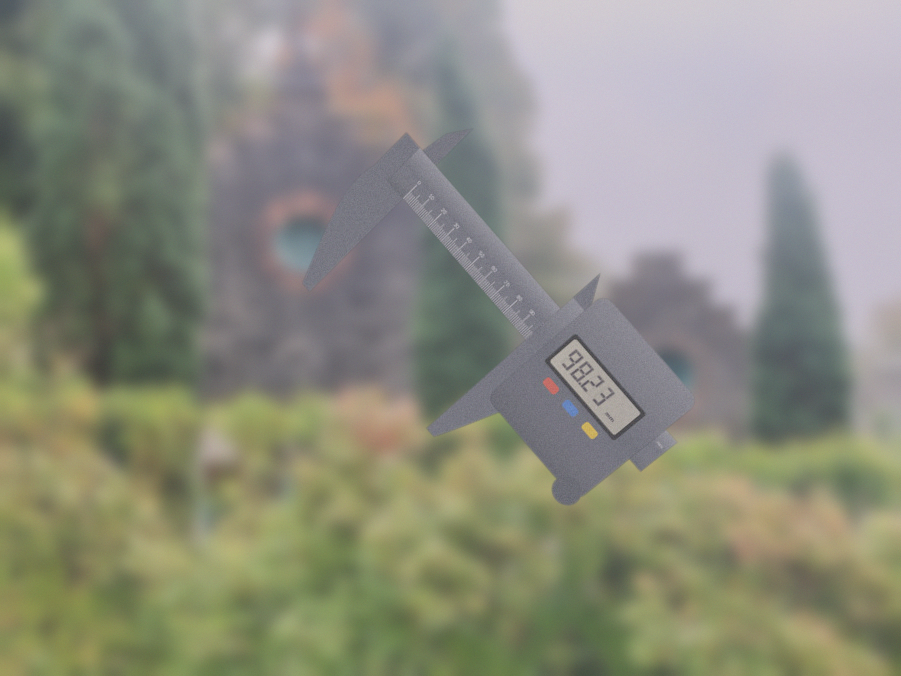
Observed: 98.23 mm
